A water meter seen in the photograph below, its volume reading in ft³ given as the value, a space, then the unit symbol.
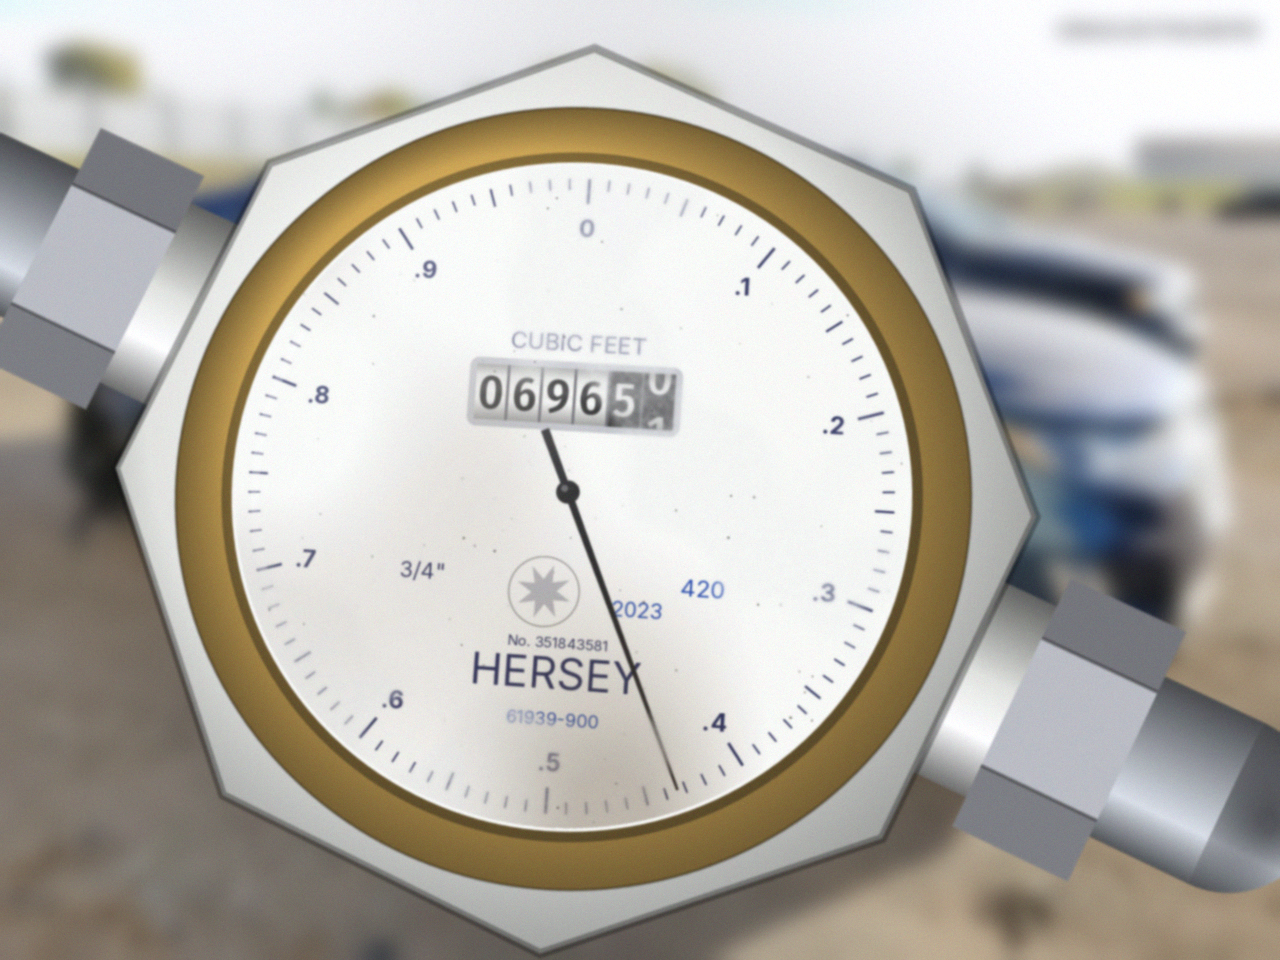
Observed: 69650.43 ft³
